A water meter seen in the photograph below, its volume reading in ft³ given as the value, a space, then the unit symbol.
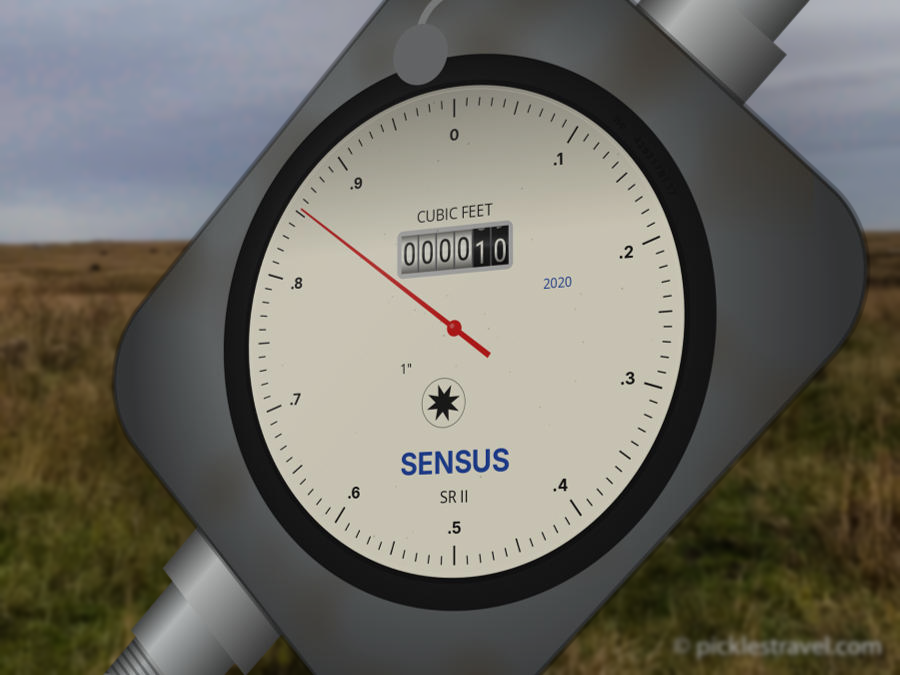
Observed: 9.85 ft³
